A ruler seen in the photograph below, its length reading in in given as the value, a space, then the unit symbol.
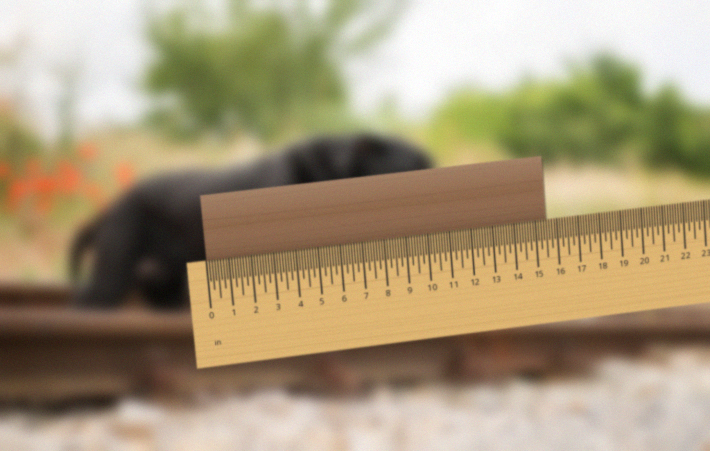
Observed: 15.5 in
